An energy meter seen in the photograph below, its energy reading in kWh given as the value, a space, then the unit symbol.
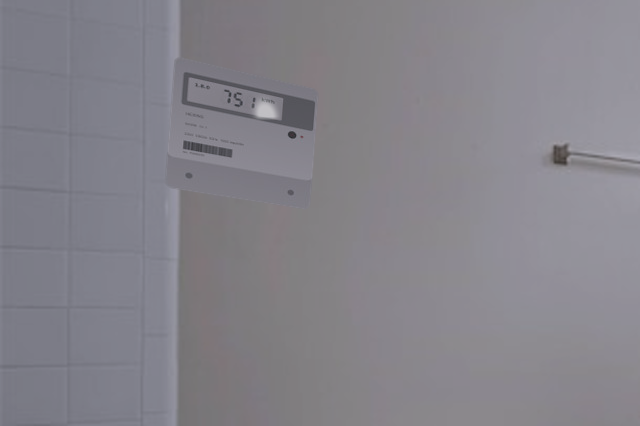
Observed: 751 kWh
